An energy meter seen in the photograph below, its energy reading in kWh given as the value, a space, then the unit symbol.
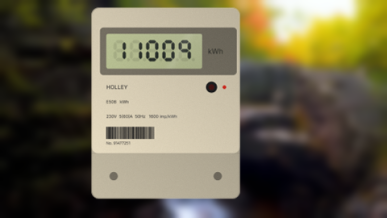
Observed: 11009 kWh
